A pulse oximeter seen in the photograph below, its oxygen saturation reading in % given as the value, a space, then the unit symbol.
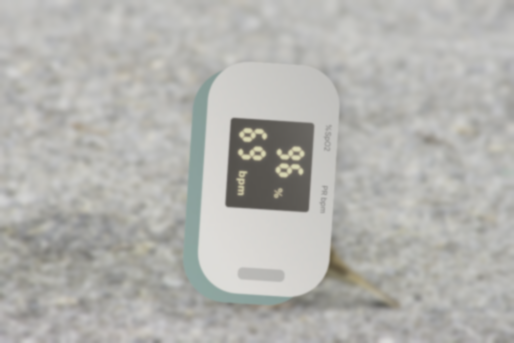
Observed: 96 %
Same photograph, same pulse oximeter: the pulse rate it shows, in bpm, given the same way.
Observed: 69 bpm
